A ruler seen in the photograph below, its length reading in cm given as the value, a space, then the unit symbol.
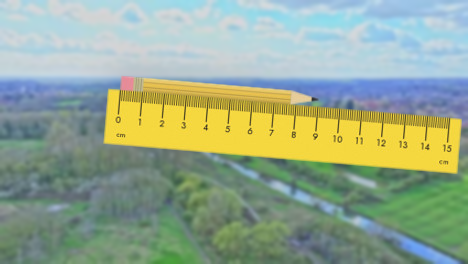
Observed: 9 cm
